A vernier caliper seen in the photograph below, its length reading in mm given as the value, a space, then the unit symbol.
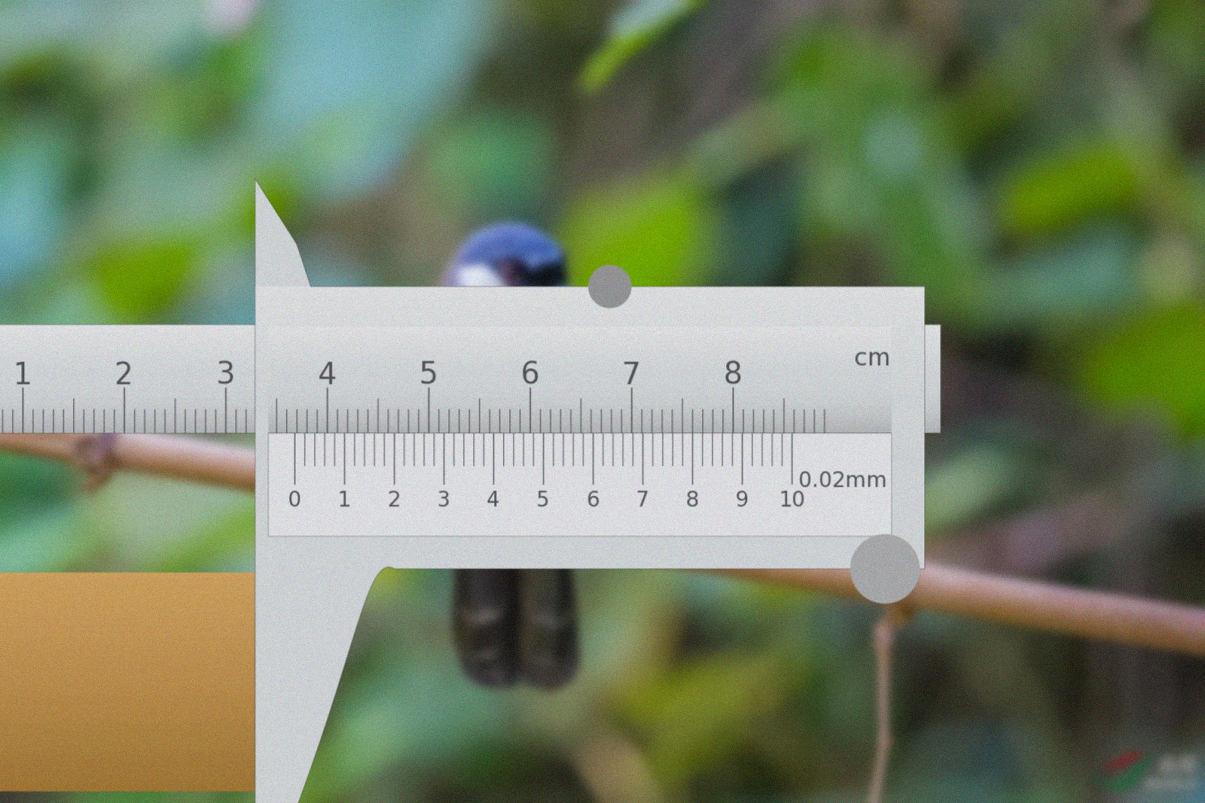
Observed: 36.8 mm
